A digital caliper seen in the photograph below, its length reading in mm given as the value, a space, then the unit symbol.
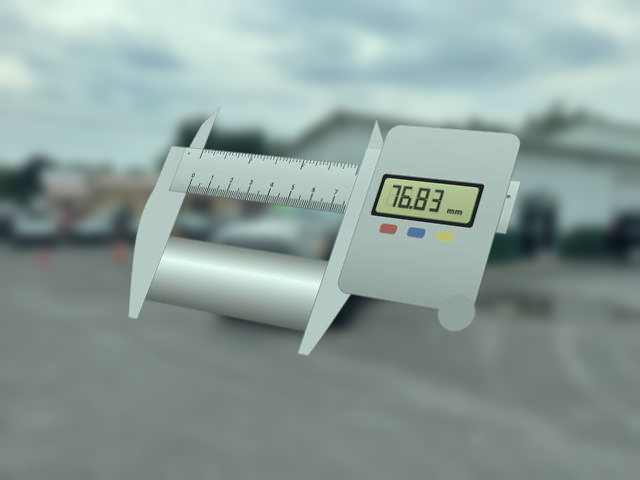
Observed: 76.83 mm
